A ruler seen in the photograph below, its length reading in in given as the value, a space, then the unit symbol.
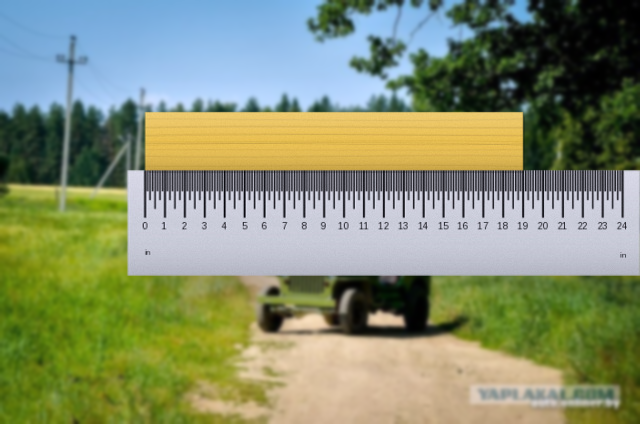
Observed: 19 in
